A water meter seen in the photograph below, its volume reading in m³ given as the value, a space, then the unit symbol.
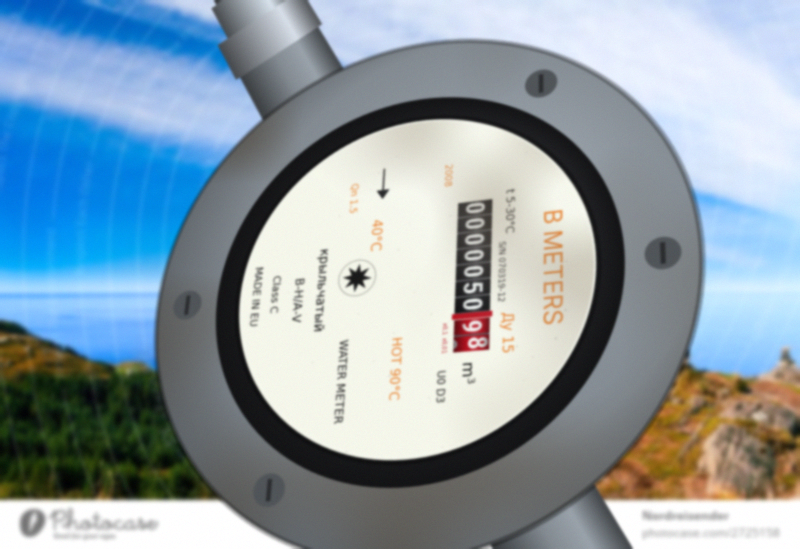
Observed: 50.98 m³
